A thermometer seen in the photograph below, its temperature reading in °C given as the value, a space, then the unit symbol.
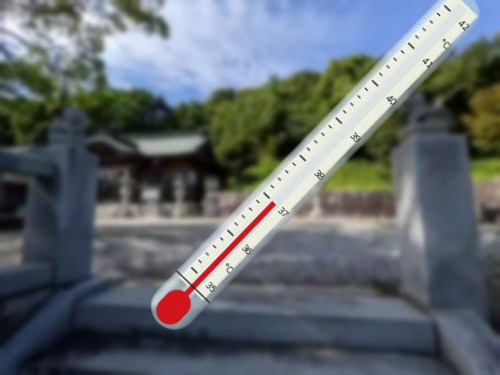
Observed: 37 °C
